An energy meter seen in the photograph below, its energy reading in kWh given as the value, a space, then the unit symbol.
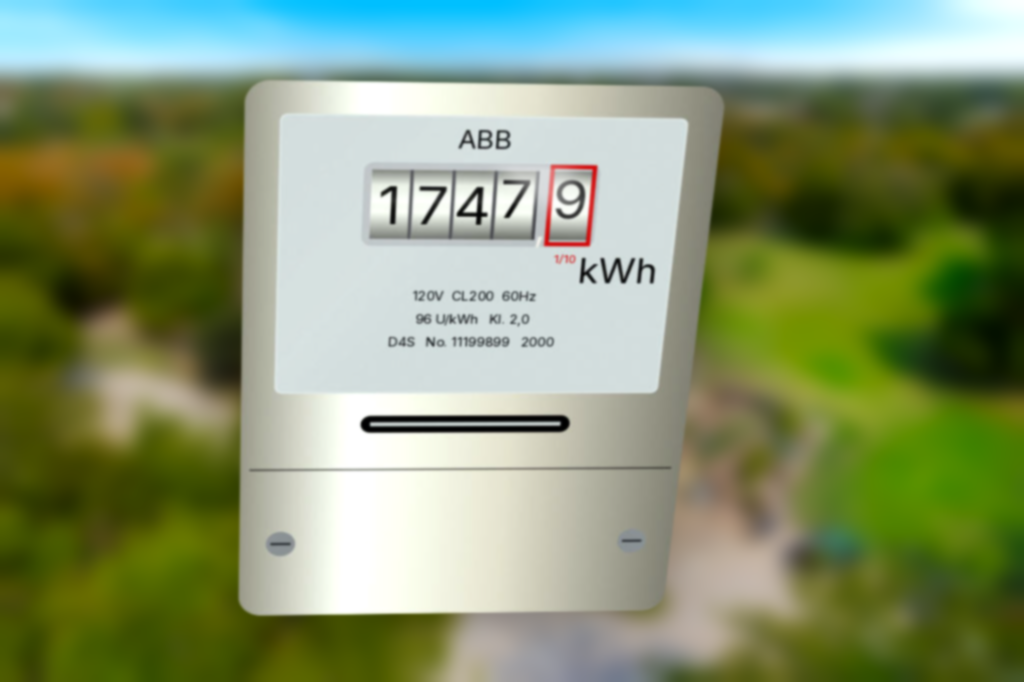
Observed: 1747.9 kWh
